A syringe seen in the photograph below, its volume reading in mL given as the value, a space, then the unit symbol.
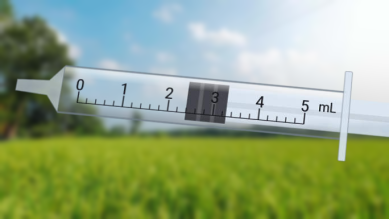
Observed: 2.4 mL
